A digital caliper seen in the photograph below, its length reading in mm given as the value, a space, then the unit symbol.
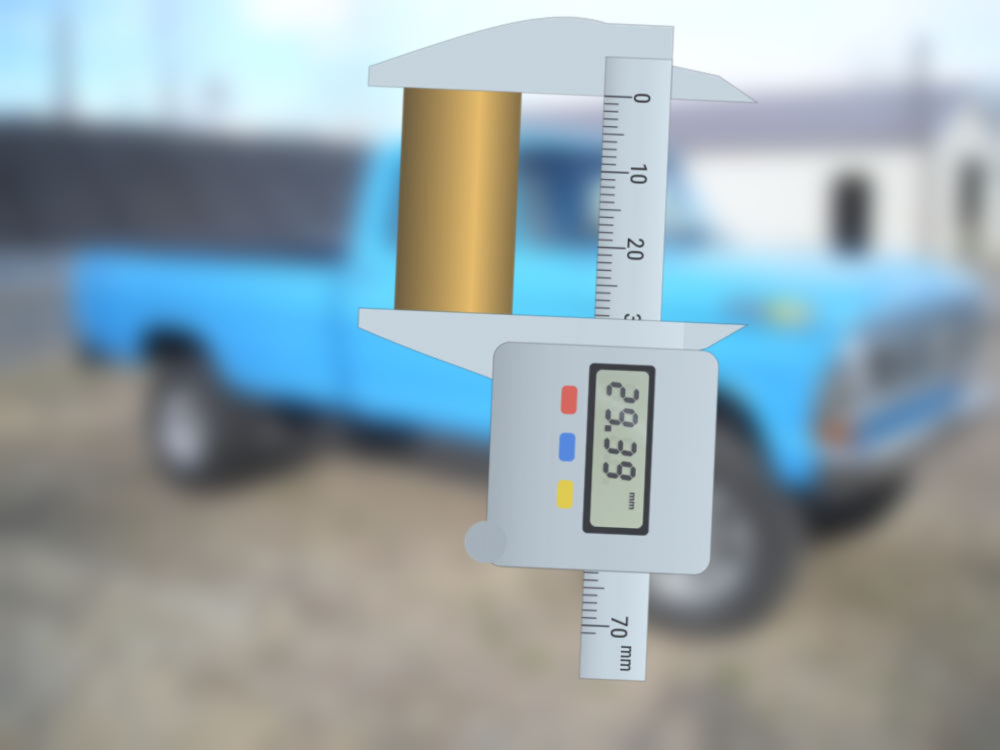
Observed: 29.39 mm
